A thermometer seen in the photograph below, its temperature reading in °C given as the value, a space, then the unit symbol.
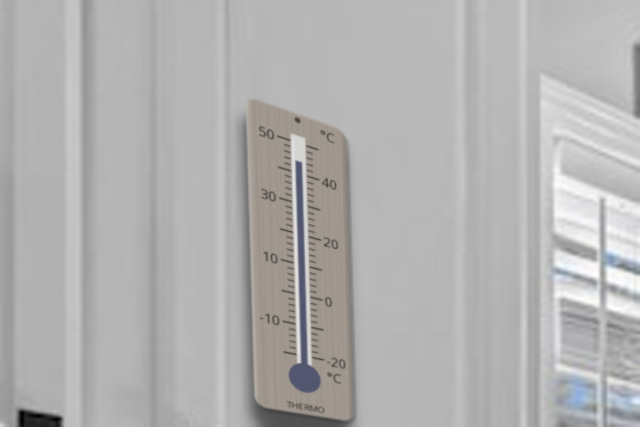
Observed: 44 °C
